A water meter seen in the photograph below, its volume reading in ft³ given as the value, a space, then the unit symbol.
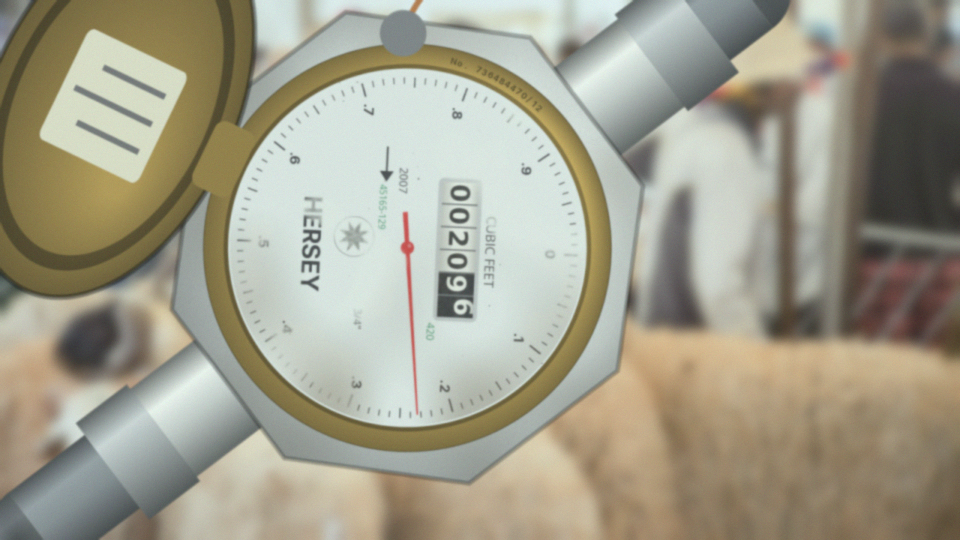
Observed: 2096.23 ft³
